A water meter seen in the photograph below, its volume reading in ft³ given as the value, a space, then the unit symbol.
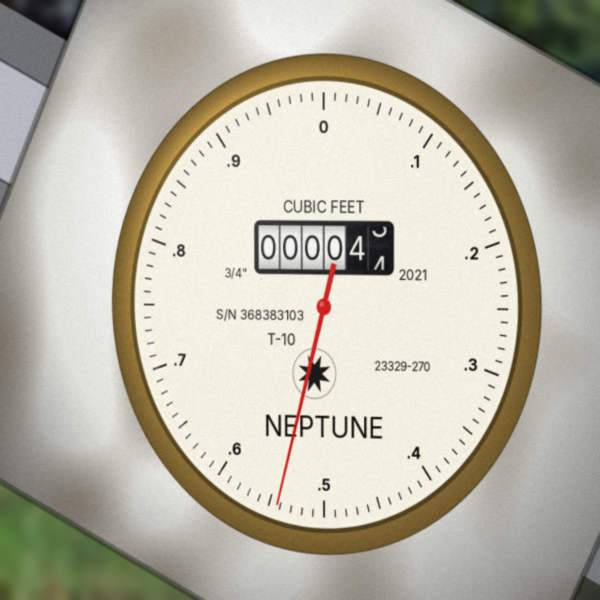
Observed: 43.54 ft³
